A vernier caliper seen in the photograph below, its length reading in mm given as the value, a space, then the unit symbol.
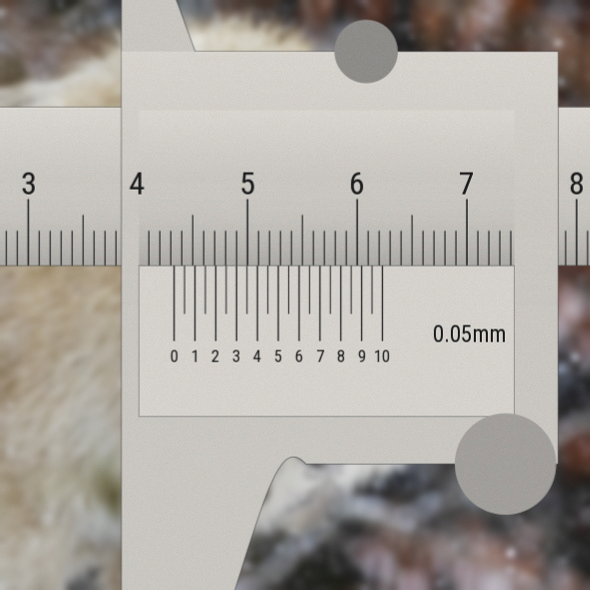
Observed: 43.3 mm
